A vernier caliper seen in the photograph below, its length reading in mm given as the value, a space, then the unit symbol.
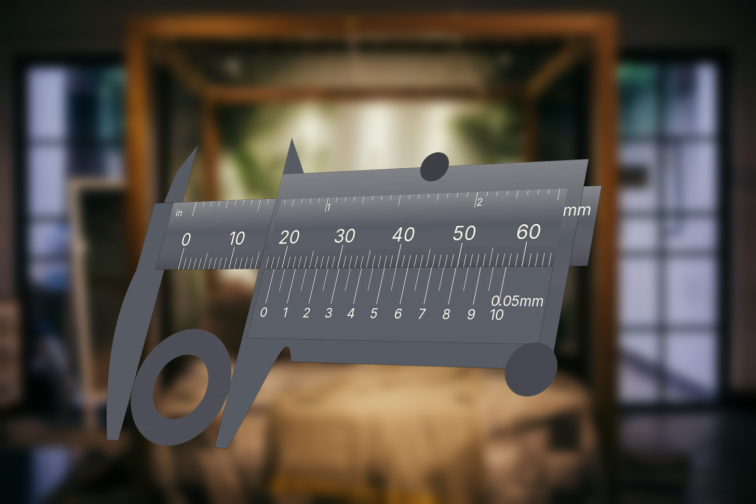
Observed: 18.6 mm
